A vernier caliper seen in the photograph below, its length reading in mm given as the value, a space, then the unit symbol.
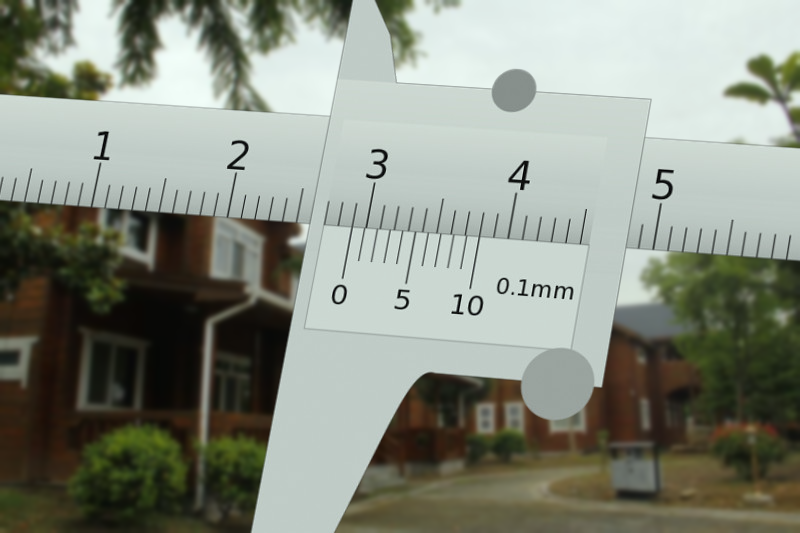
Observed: 29.0 mm
